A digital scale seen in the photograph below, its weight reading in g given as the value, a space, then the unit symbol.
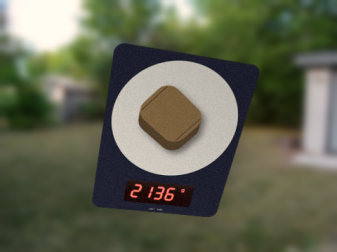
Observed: 2136 g
